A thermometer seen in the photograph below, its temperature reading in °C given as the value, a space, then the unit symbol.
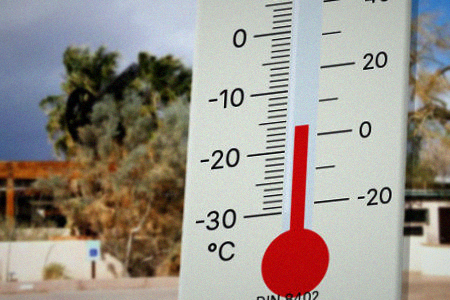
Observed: -16 °C
